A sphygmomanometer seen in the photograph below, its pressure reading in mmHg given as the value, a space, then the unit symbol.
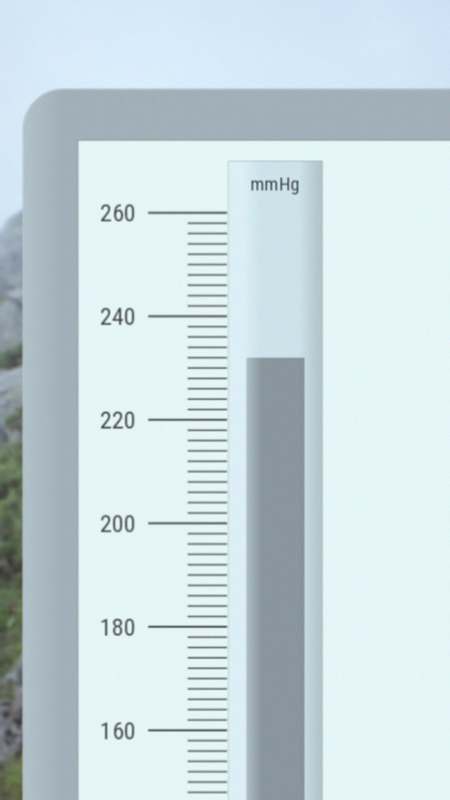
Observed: 232 mmHg
